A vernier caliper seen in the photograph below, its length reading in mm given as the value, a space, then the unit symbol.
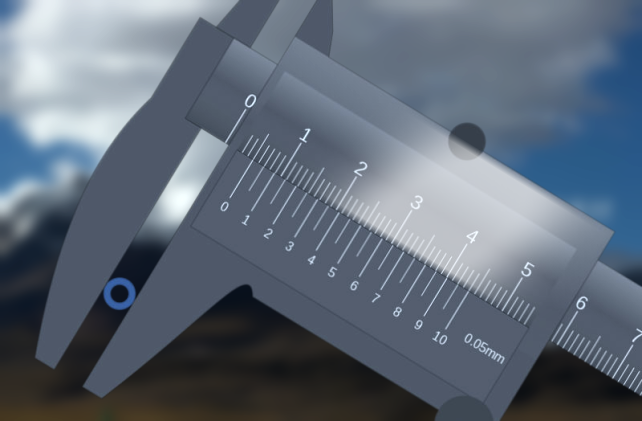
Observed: 5.0 mm
